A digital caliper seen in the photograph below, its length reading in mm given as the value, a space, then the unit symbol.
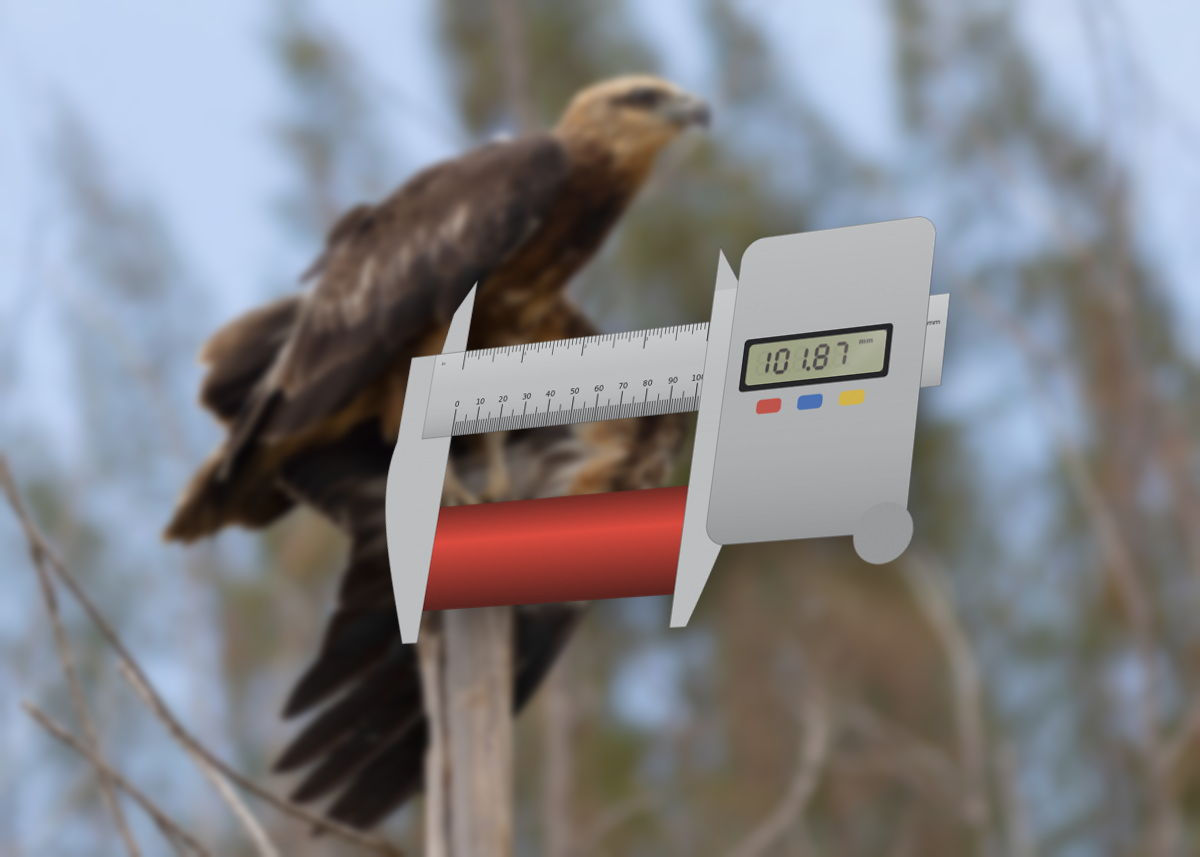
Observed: 101.87 mm
